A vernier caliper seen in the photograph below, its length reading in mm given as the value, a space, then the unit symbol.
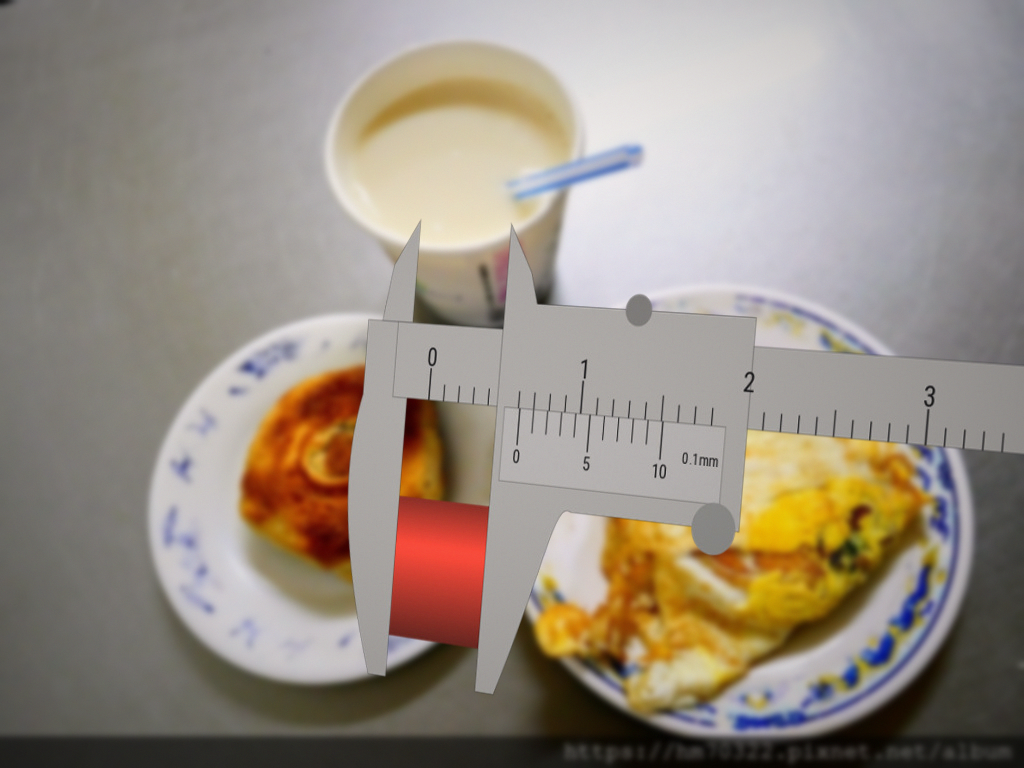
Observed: 6.1 mm
